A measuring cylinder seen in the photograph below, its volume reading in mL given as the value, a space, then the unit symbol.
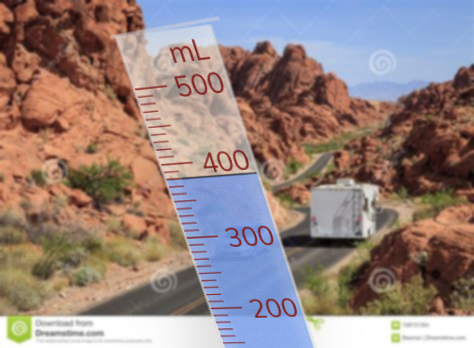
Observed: 380 mL
